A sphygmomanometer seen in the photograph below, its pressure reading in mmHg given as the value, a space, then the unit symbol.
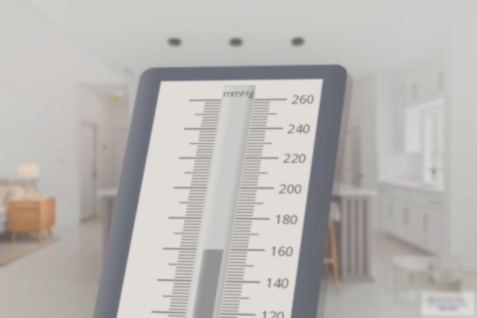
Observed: 160 mmHg
